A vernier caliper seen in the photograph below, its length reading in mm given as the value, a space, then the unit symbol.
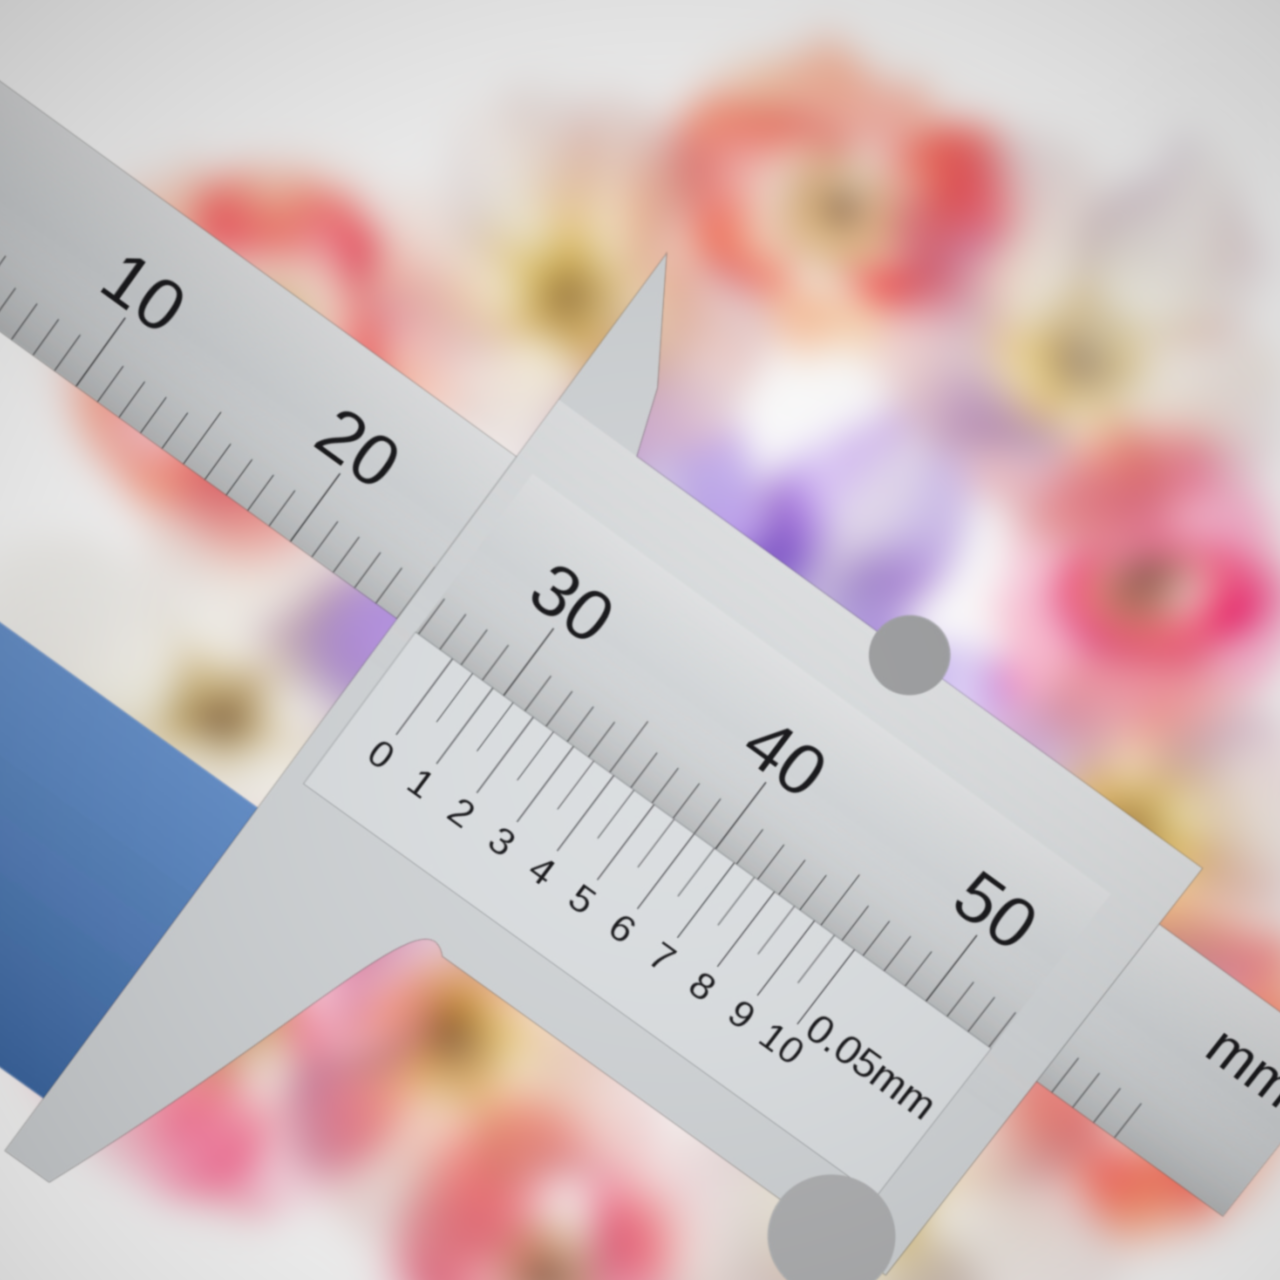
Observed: 27.6 mm
